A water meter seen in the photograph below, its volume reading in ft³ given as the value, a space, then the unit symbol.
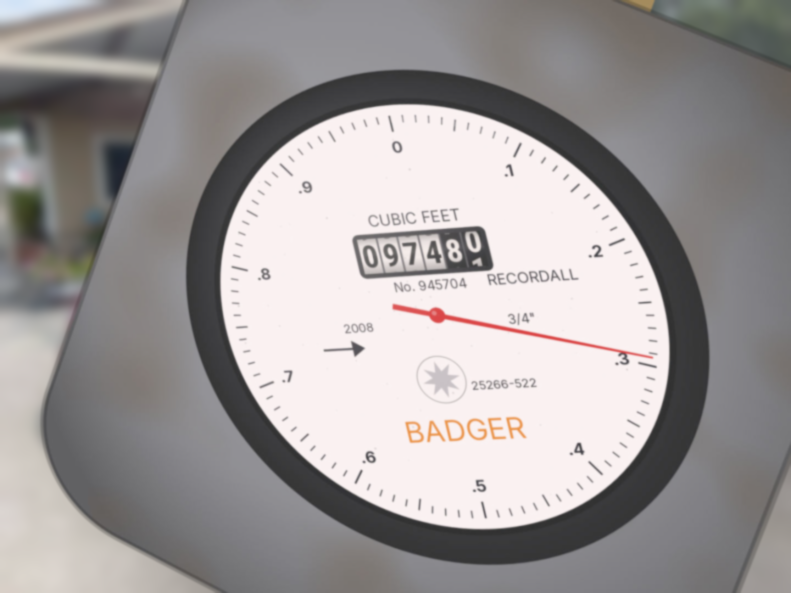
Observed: 97480.29 ft³
